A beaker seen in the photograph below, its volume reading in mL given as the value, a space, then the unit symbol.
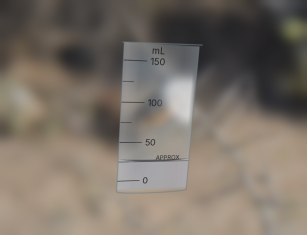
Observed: 25 mL
